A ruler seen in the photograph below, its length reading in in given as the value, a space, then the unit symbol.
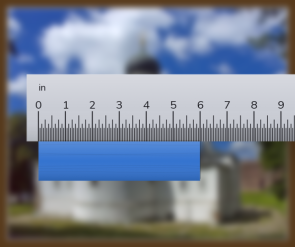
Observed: 6 in
